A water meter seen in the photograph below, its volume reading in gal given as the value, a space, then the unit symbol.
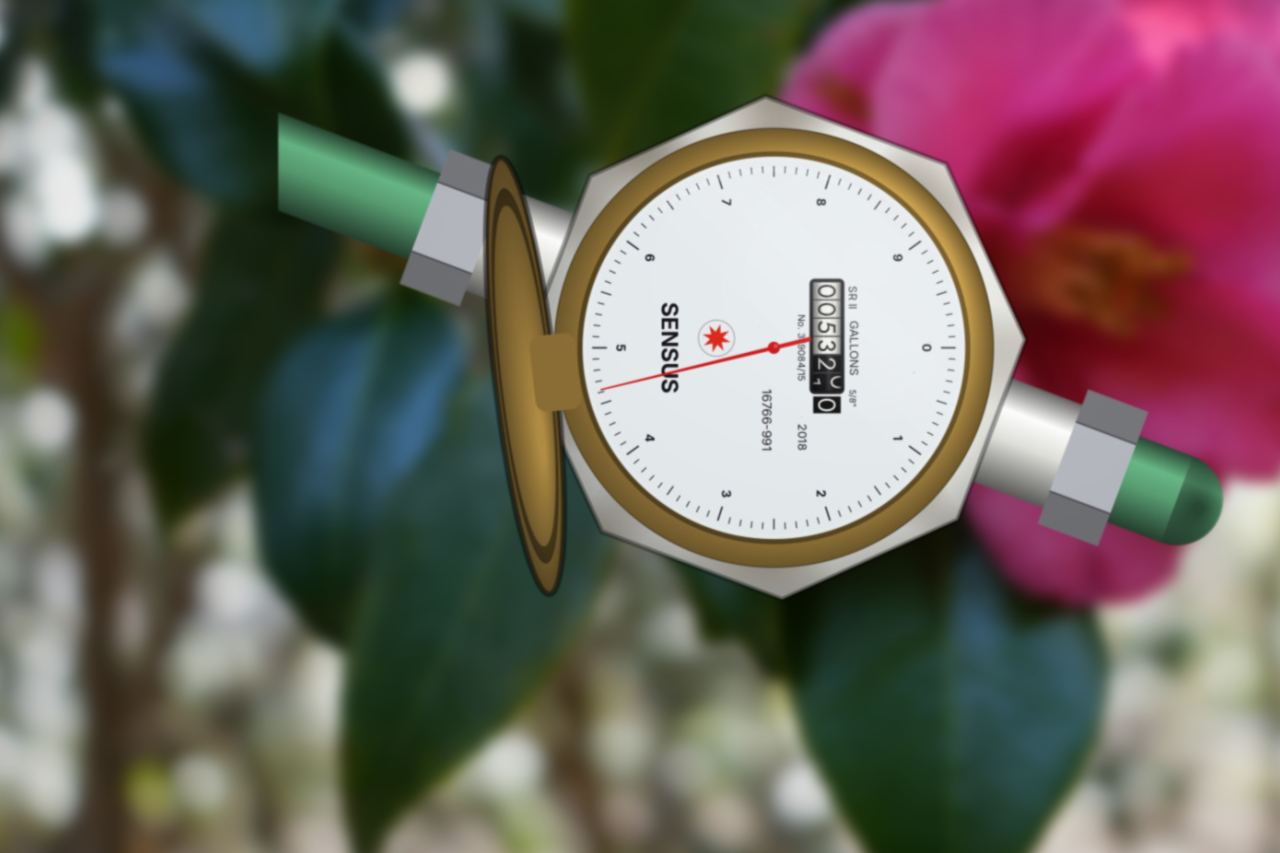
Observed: 53204.6 gal
